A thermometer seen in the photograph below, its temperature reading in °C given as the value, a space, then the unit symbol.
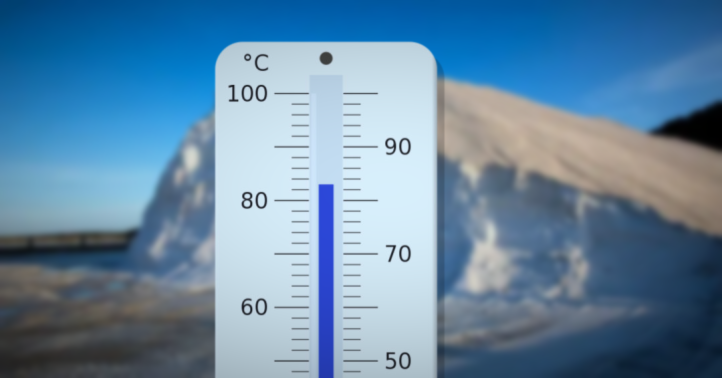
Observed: 83 °C
